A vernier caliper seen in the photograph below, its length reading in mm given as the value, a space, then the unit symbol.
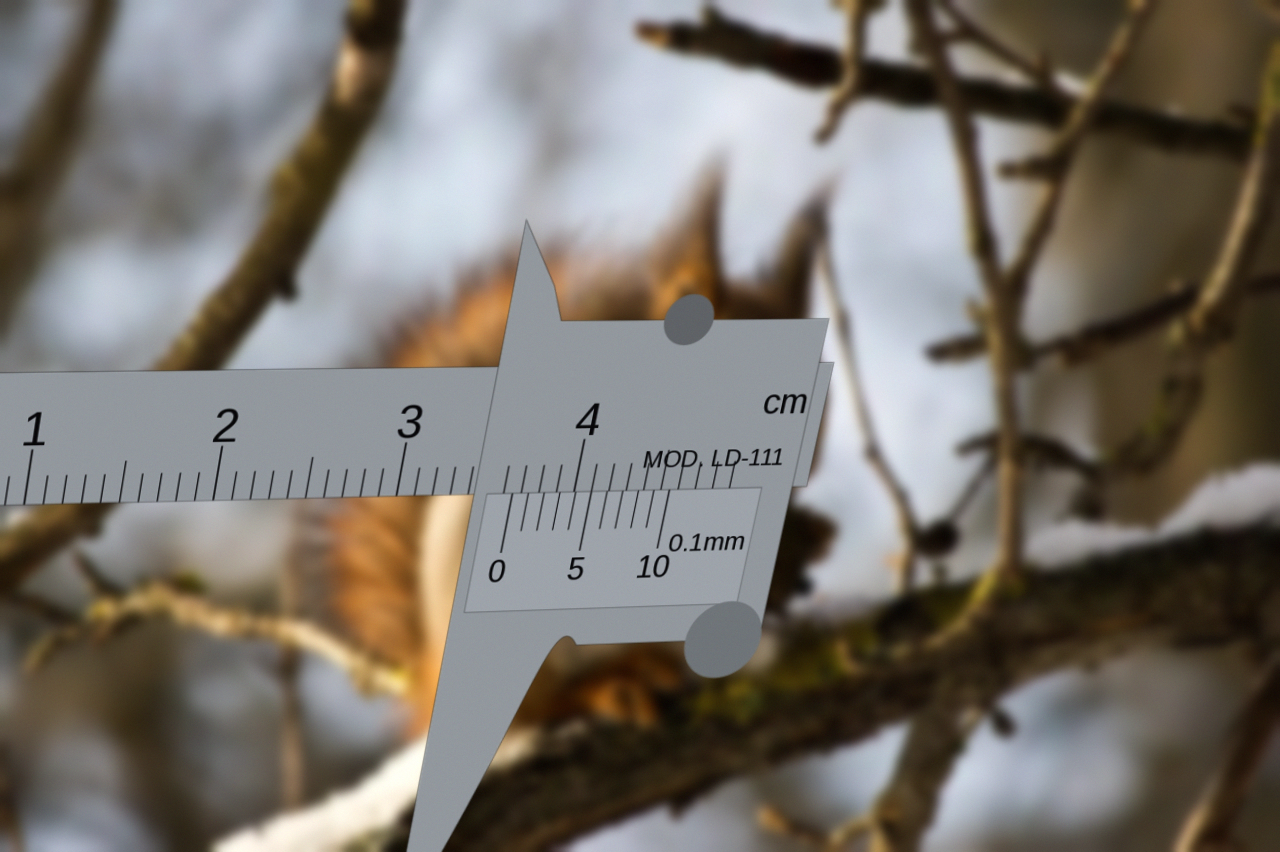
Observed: 36.5 mm
